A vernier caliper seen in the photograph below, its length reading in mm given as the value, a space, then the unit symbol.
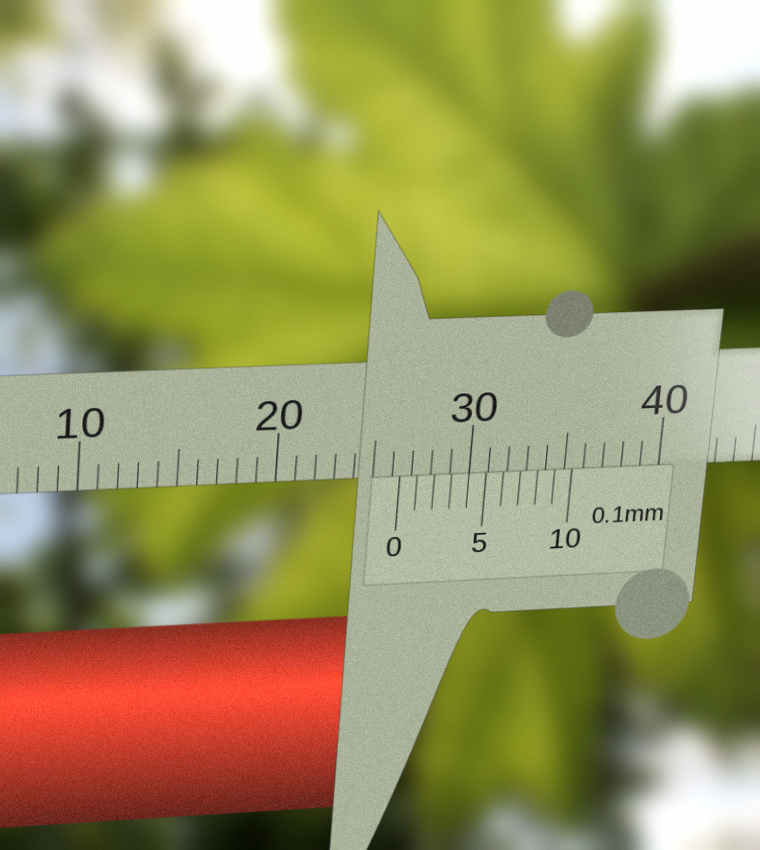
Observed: 26.4 mm
